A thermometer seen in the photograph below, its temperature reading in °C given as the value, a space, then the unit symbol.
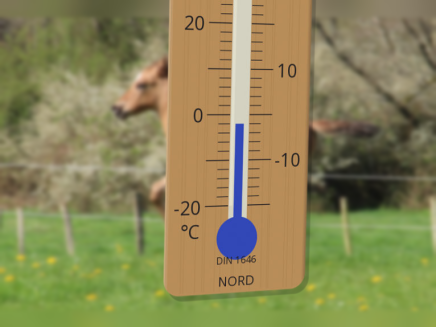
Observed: -2 °C
